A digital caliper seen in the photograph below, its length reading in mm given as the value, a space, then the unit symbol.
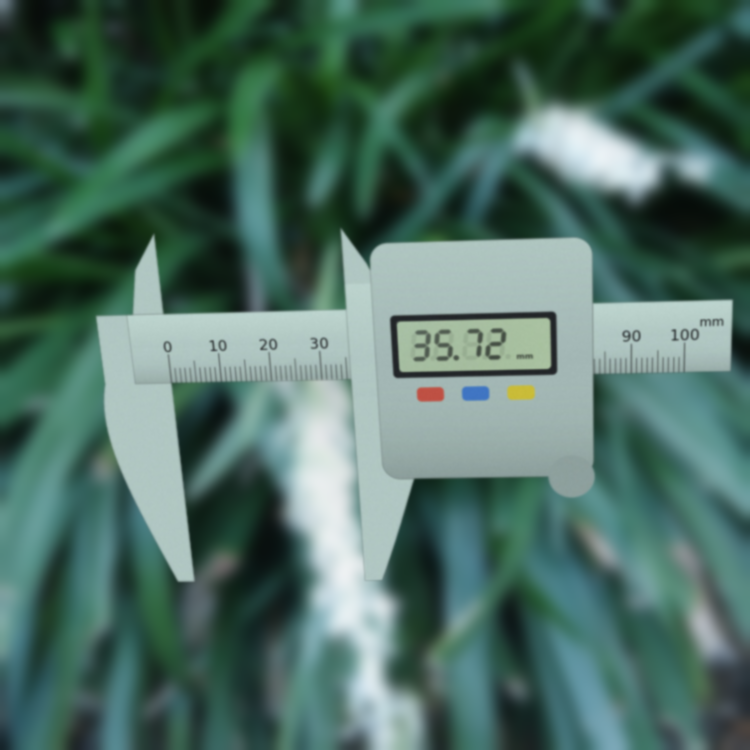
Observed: 35.72 mm
